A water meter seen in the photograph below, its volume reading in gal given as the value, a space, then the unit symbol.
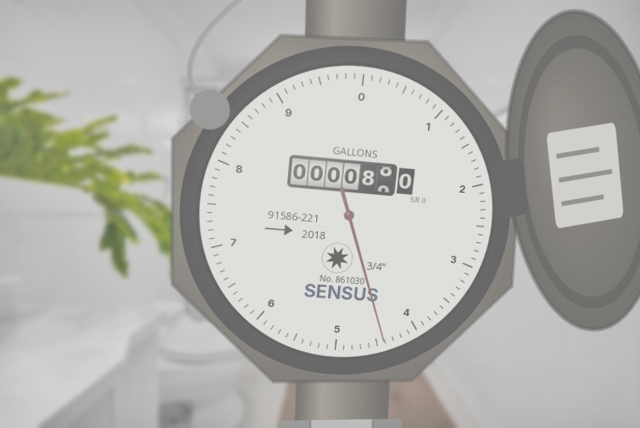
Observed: 884.4 gal
